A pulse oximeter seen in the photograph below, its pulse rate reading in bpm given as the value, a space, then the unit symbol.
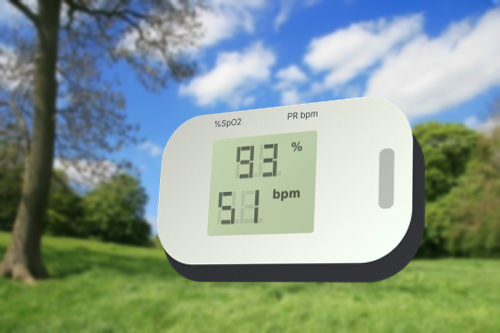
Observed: 51 bpm
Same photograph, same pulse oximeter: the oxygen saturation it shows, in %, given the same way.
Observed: 93 %
